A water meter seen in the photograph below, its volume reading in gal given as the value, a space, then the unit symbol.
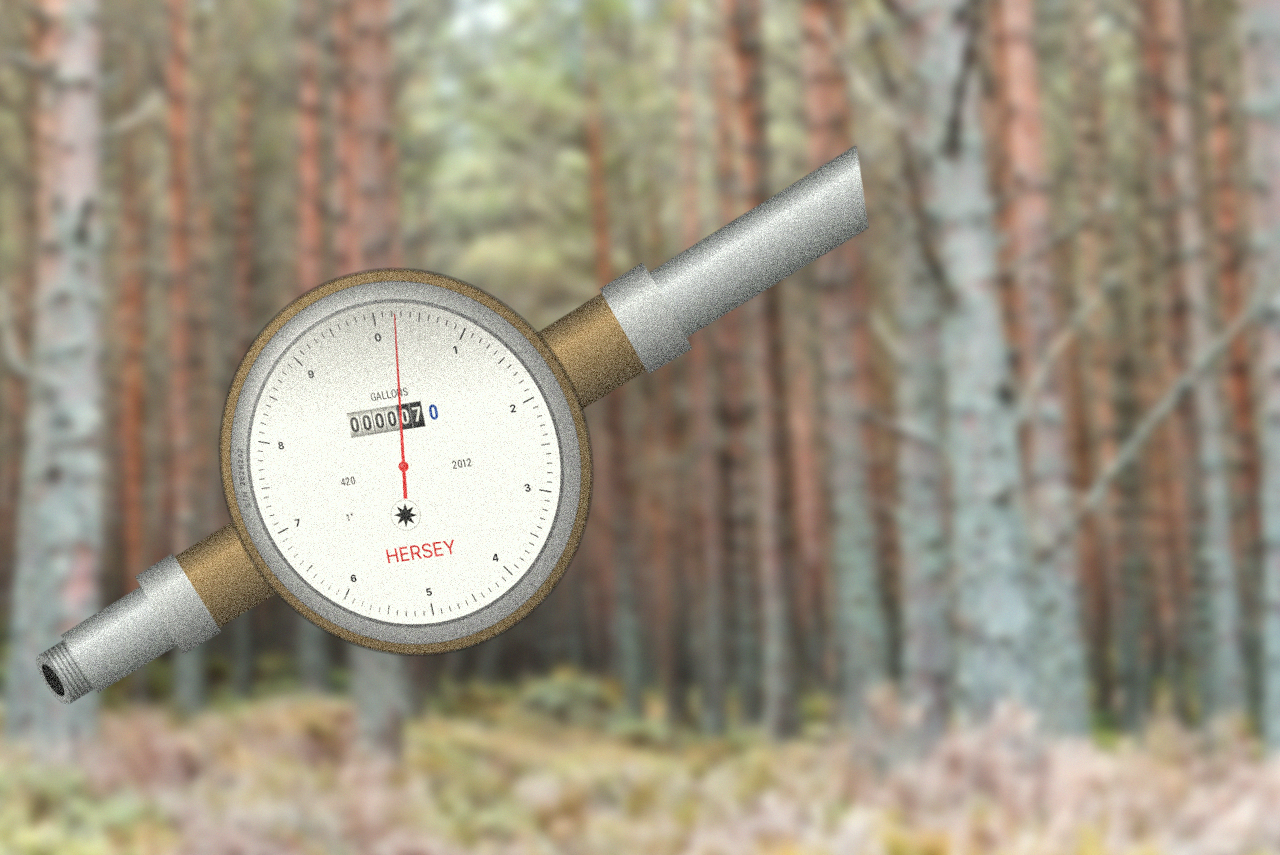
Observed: 70.2 gal
